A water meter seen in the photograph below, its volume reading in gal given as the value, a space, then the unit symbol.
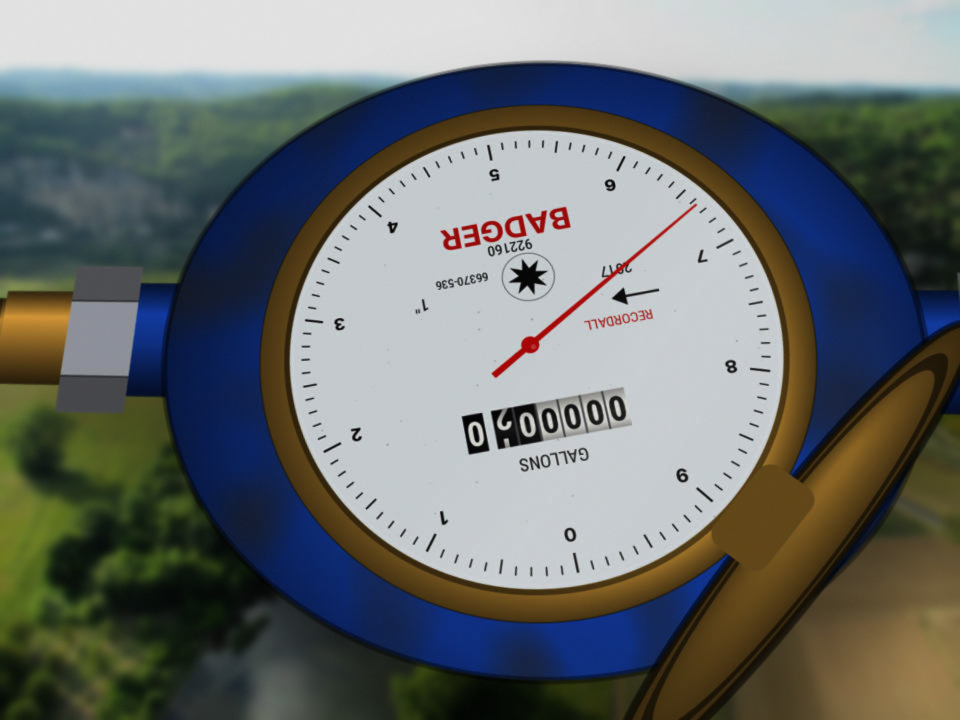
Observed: 16.6 gal
